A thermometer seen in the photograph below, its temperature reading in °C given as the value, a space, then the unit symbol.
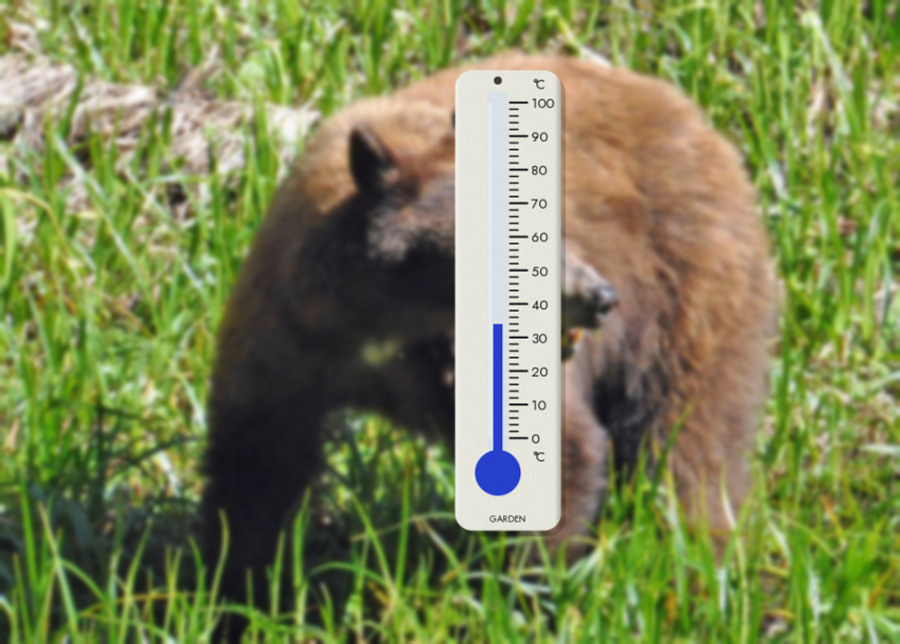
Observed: 34 °C
